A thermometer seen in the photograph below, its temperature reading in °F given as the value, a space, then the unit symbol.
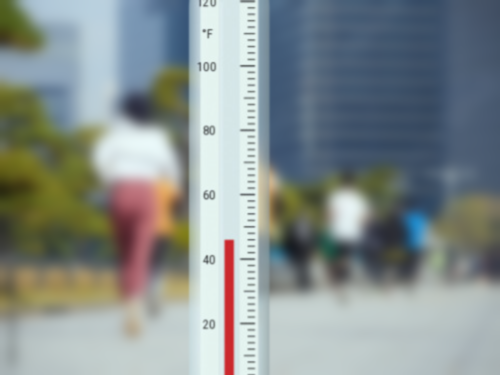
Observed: 46 °F
